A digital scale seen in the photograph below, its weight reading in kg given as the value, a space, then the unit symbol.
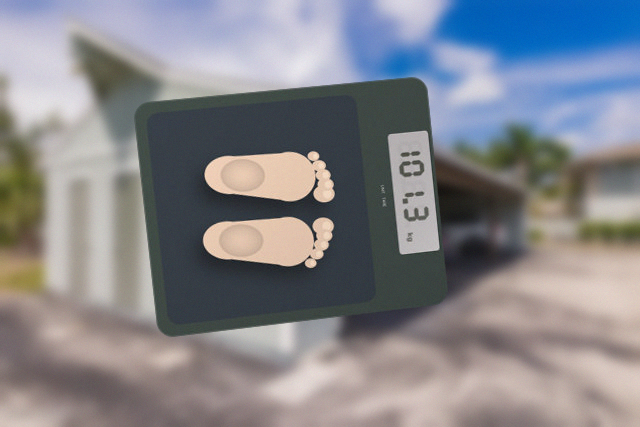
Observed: 101.3 kg
